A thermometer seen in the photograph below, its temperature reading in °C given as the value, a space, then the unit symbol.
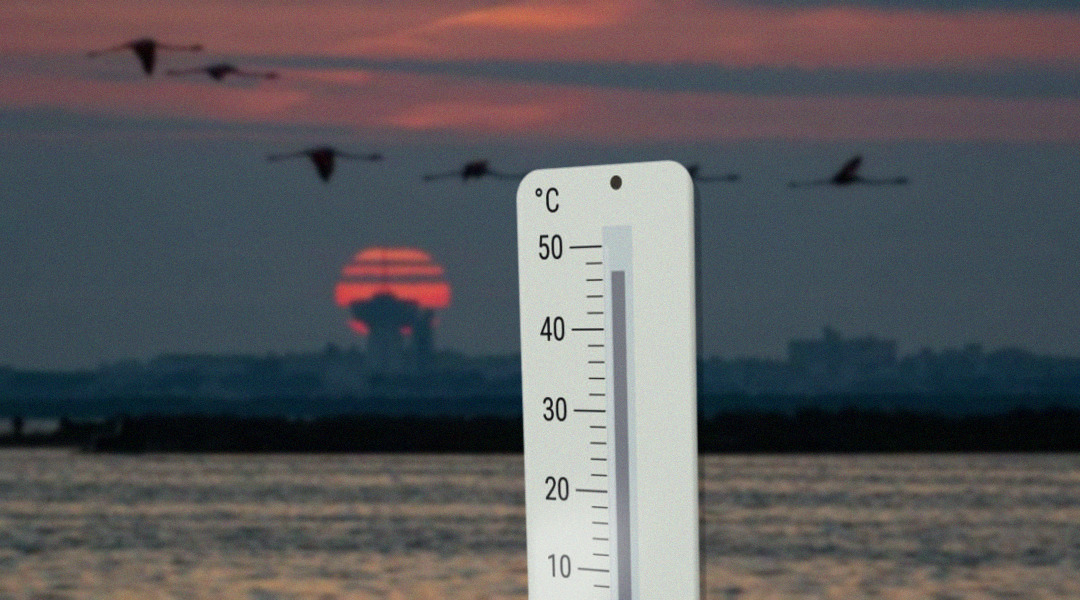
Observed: 47 °C
